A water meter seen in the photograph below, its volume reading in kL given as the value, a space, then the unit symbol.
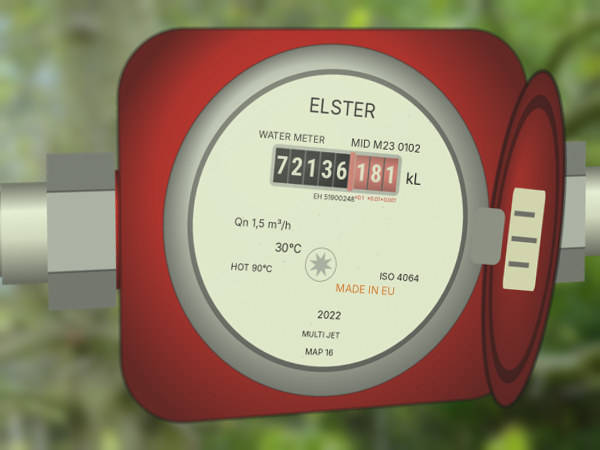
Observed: 72136.181 kL
